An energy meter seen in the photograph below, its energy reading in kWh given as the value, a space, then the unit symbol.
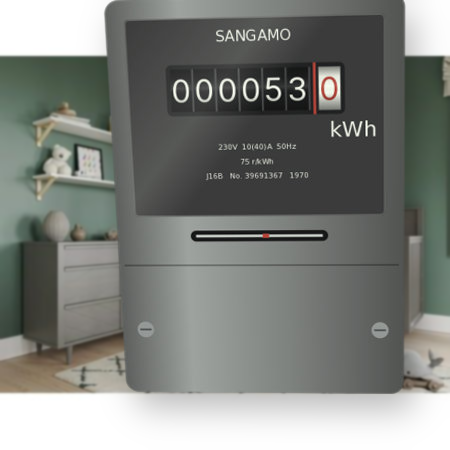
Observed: 53.0 kWh
